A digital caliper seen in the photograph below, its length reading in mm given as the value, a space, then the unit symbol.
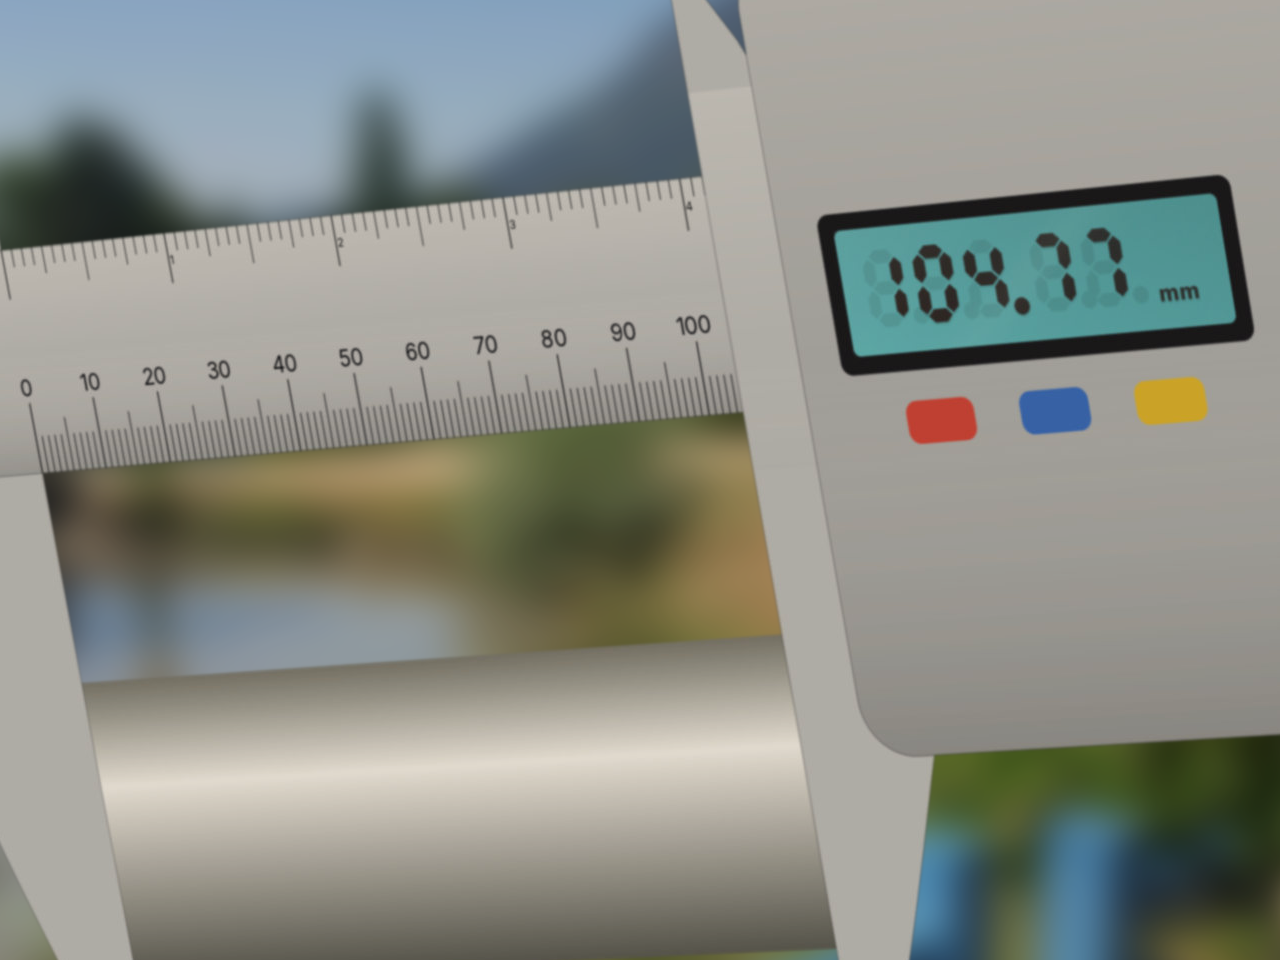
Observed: 104.77 mm
